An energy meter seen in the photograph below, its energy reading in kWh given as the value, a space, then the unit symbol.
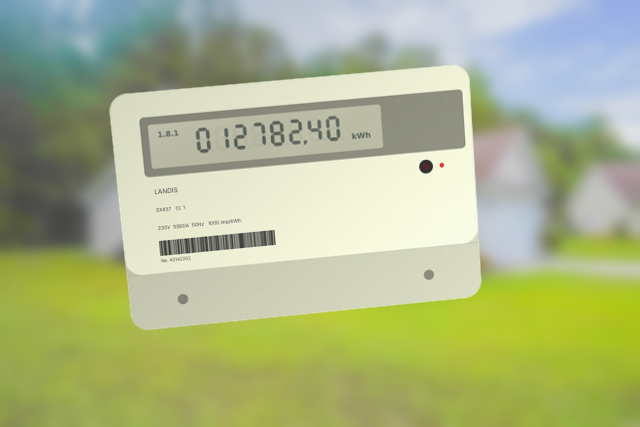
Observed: 12782.40 kWh
